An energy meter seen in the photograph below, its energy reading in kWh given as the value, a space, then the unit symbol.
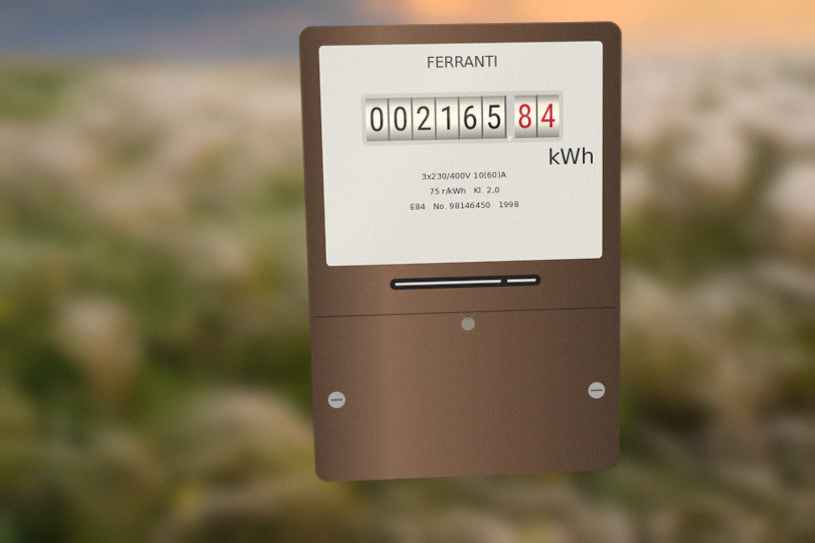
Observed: 2165.84 kWh
